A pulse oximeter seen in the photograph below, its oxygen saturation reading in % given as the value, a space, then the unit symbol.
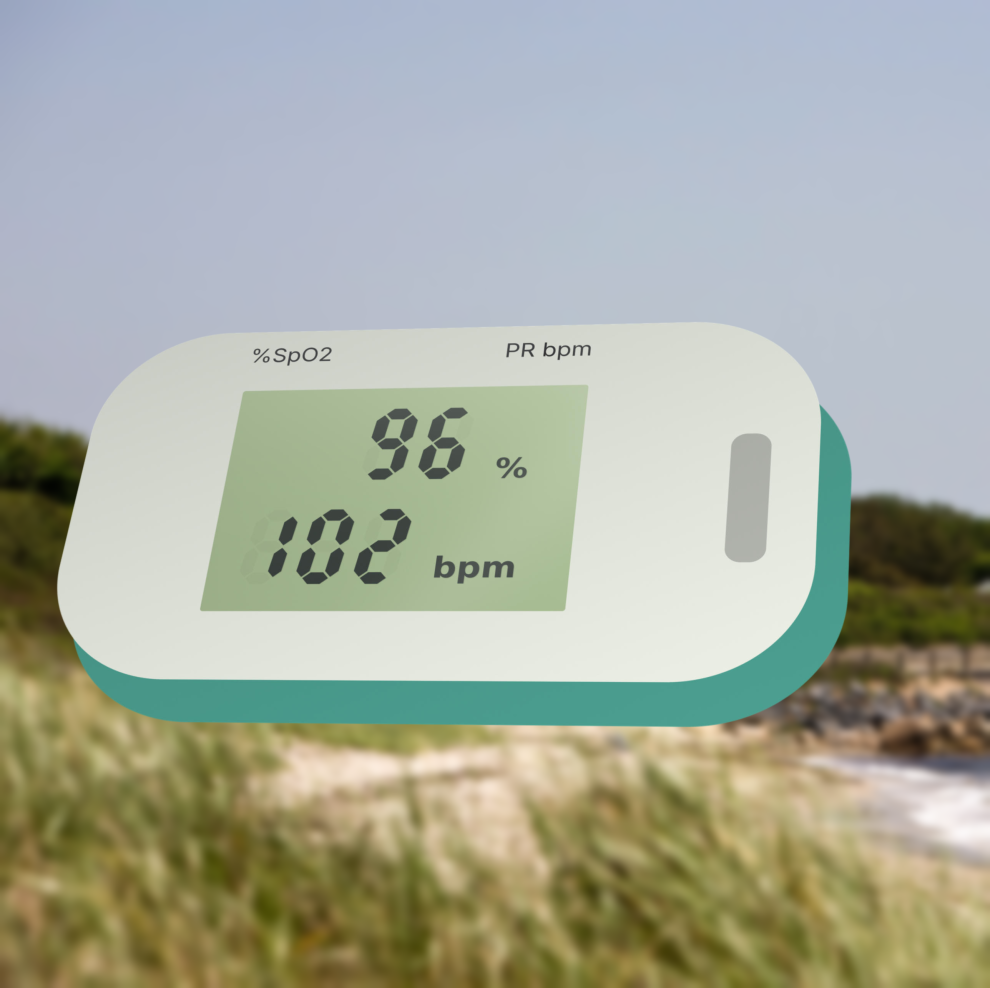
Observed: 96 %
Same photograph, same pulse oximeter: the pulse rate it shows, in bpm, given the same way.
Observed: 102 bpm
